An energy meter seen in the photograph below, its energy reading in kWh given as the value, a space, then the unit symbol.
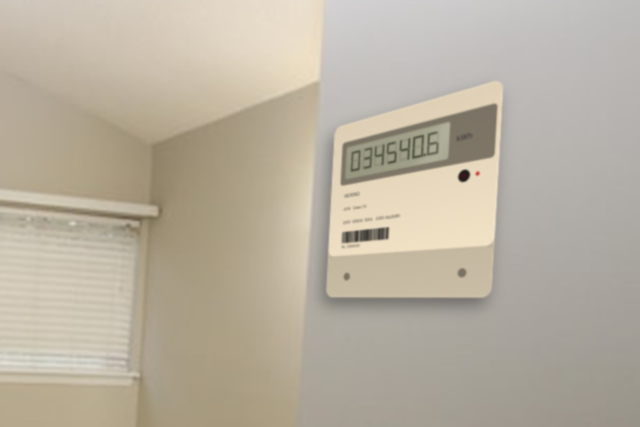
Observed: 34540.6 kWh
